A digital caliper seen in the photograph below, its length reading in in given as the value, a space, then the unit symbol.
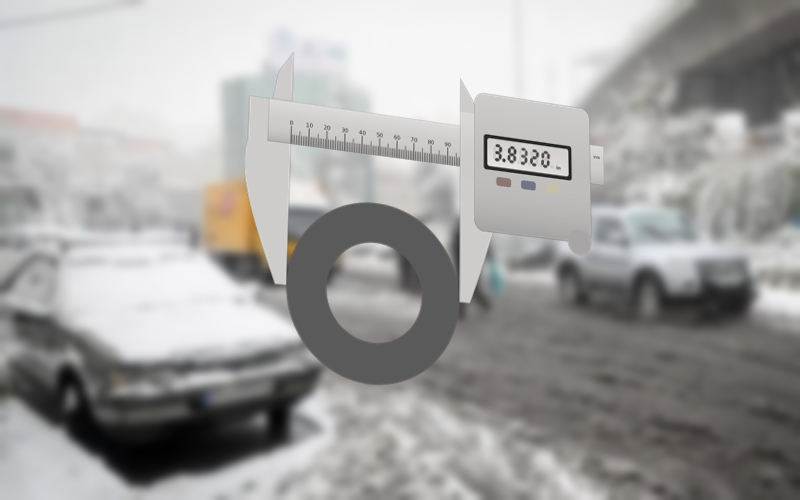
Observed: 3.8320 in
